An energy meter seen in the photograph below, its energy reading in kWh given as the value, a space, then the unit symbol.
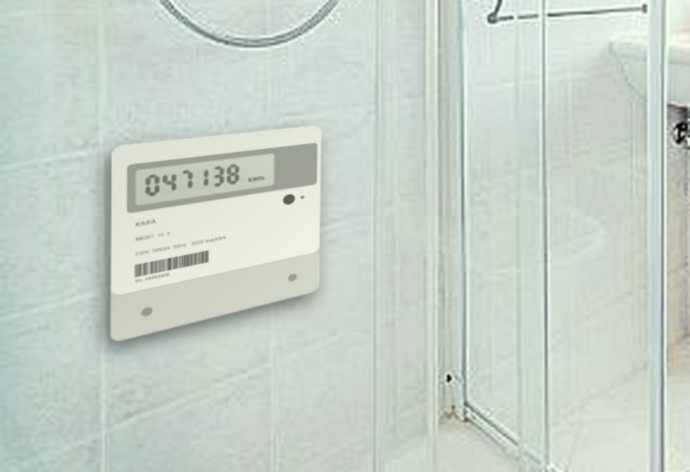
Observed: 47138 kWh
